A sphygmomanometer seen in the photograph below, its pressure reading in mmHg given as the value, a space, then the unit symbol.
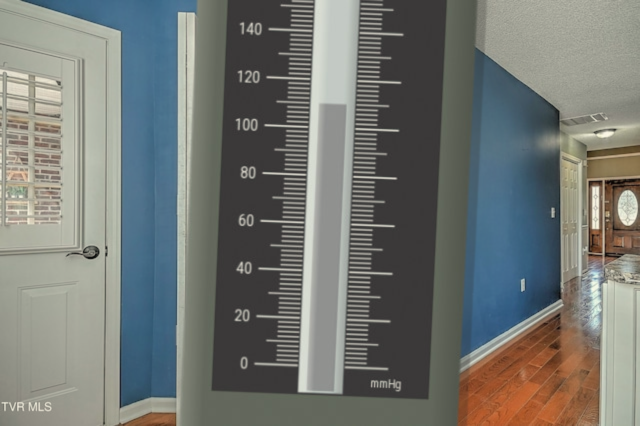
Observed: 110 mmHg
